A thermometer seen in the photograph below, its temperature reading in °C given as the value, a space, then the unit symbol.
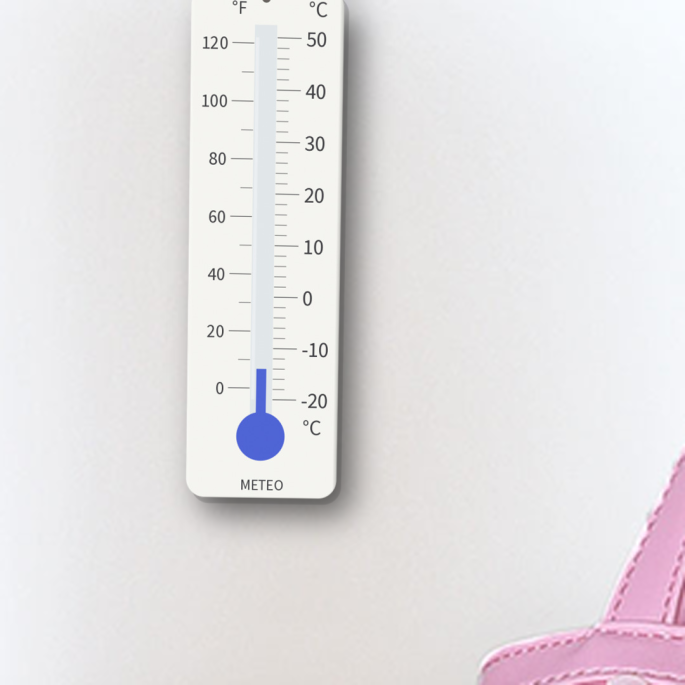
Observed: -14 °C
